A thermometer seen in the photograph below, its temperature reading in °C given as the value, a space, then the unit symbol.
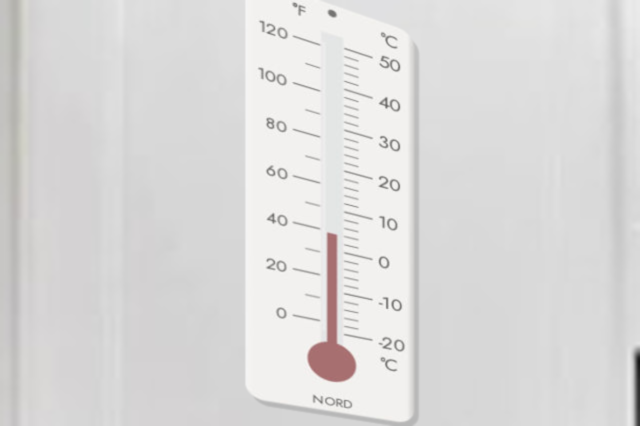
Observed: 4 °C
